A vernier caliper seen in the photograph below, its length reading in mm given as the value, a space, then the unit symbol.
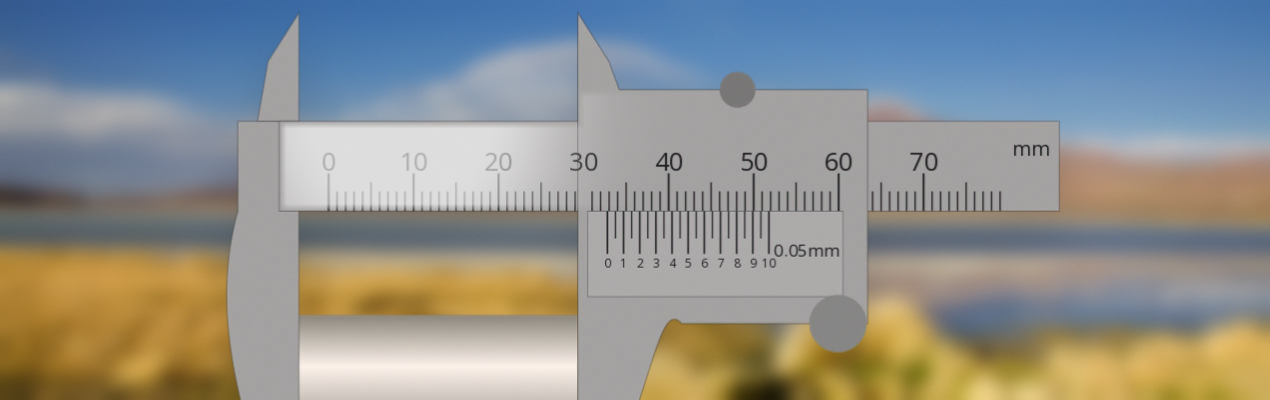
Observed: 32.8 mm
